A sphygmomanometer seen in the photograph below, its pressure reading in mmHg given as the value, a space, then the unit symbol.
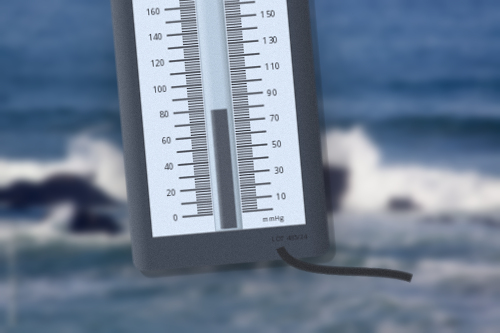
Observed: 80 mmHg
